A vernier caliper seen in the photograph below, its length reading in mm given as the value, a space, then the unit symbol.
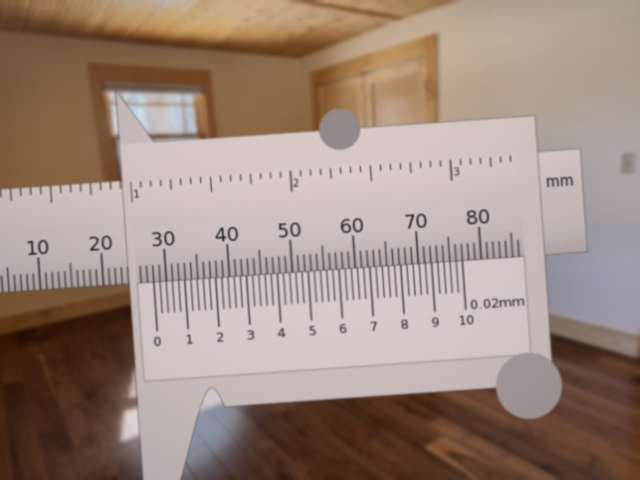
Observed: 28.0 mm
